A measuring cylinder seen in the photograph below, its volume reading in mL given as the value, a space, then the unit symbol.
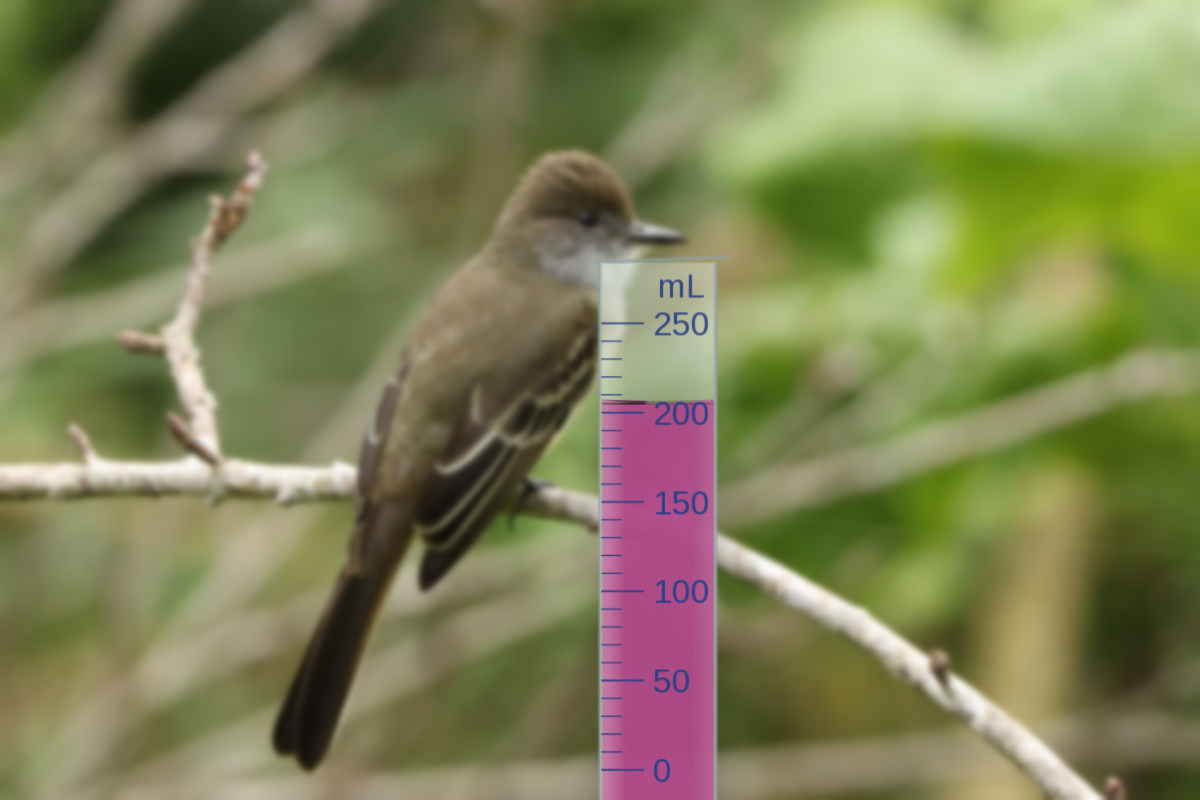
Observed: 205 mL
